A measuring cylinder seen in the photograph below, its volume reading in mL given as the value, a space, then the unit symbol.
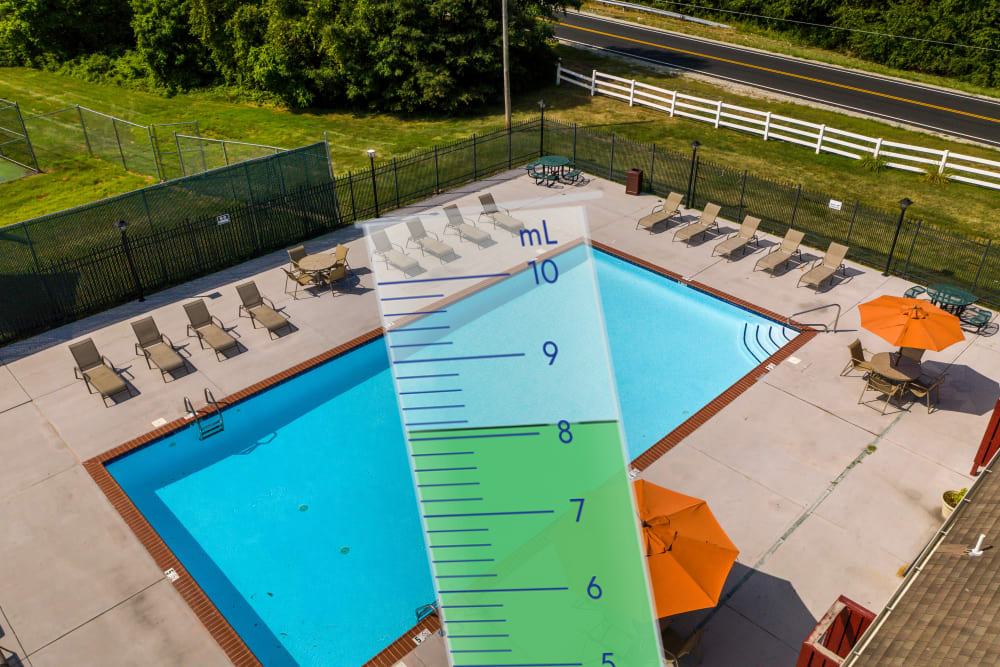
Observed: 8.1 mL
